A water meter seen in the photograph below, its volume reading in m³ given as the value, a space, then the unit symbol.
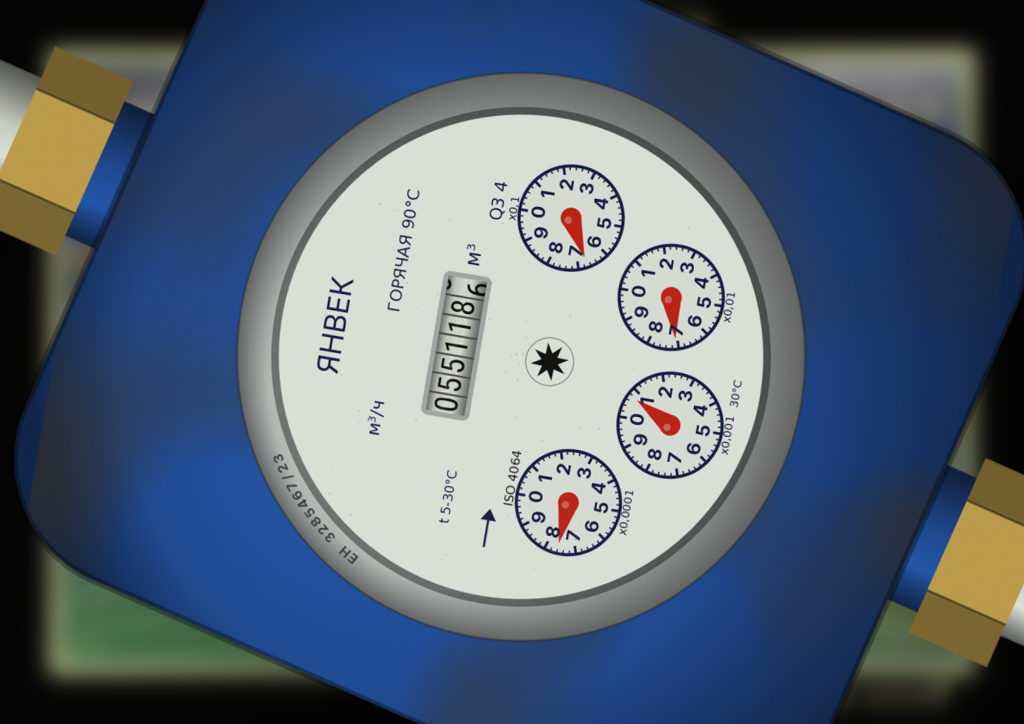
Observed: 551185.6707 m³
